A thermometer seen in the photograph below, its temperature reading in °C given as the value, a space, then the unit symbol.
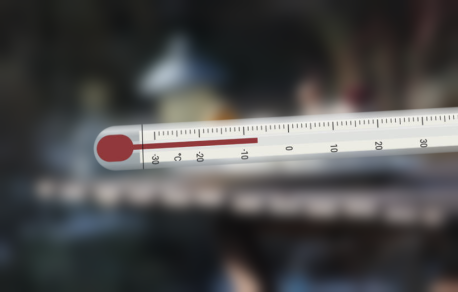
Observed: -7 °C
